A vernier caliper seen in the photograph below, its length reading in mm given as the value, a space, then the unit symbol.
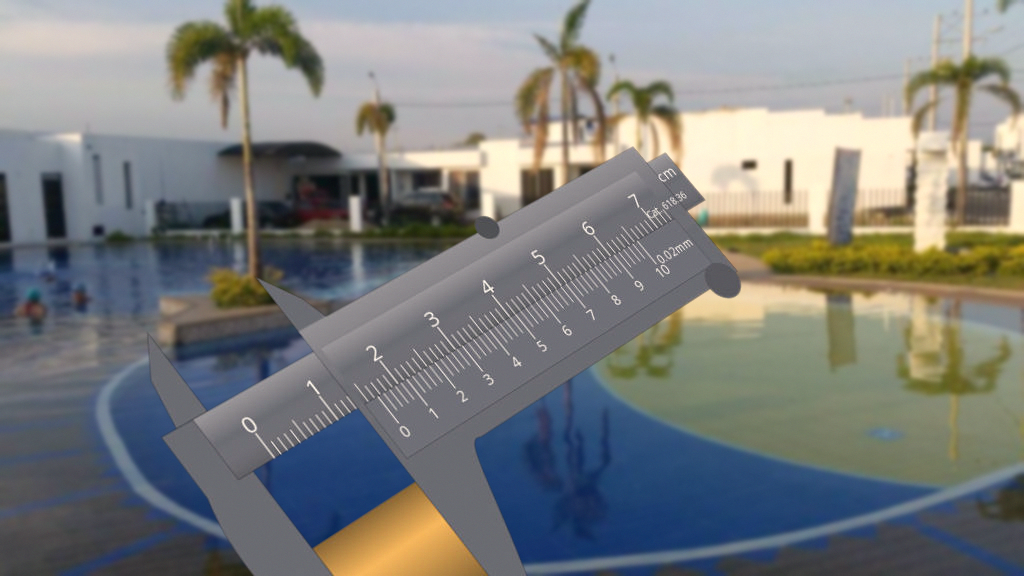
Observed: 16.5 mm
